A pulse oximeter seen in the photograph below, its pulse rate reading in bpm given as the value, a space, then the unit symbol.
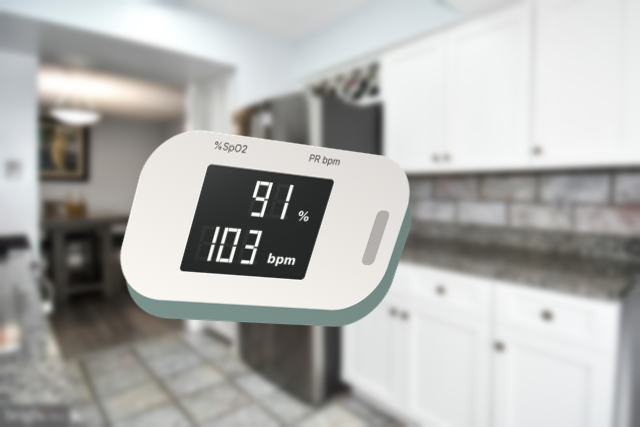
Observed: 103 bpm
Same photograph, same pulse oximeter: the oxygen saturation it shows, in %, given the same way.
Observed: 91 %
